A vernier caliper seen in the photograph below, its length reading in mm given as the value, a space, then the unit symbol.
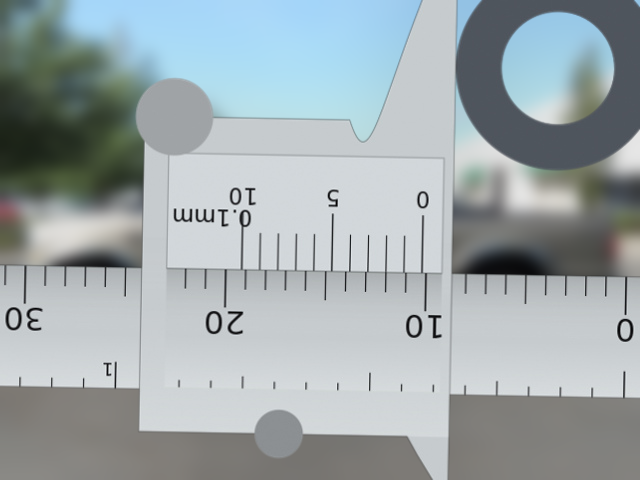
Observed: 10.2 mm
